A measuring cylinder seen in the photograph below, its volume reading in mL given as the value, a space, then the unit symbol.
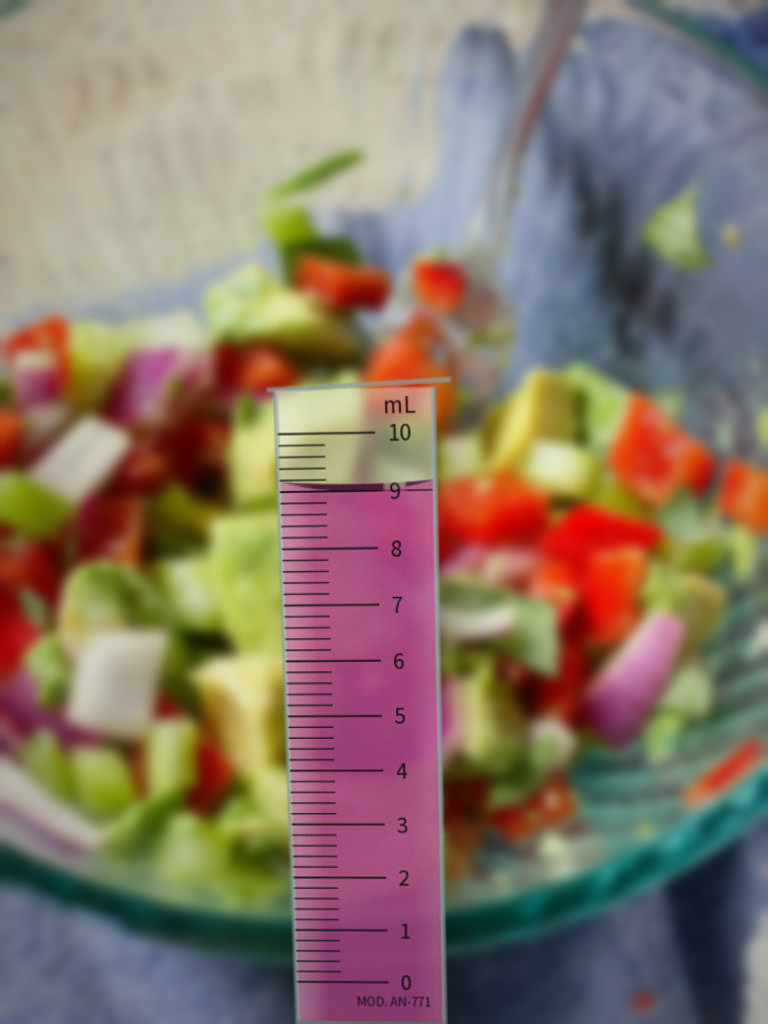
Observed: 9 mL
